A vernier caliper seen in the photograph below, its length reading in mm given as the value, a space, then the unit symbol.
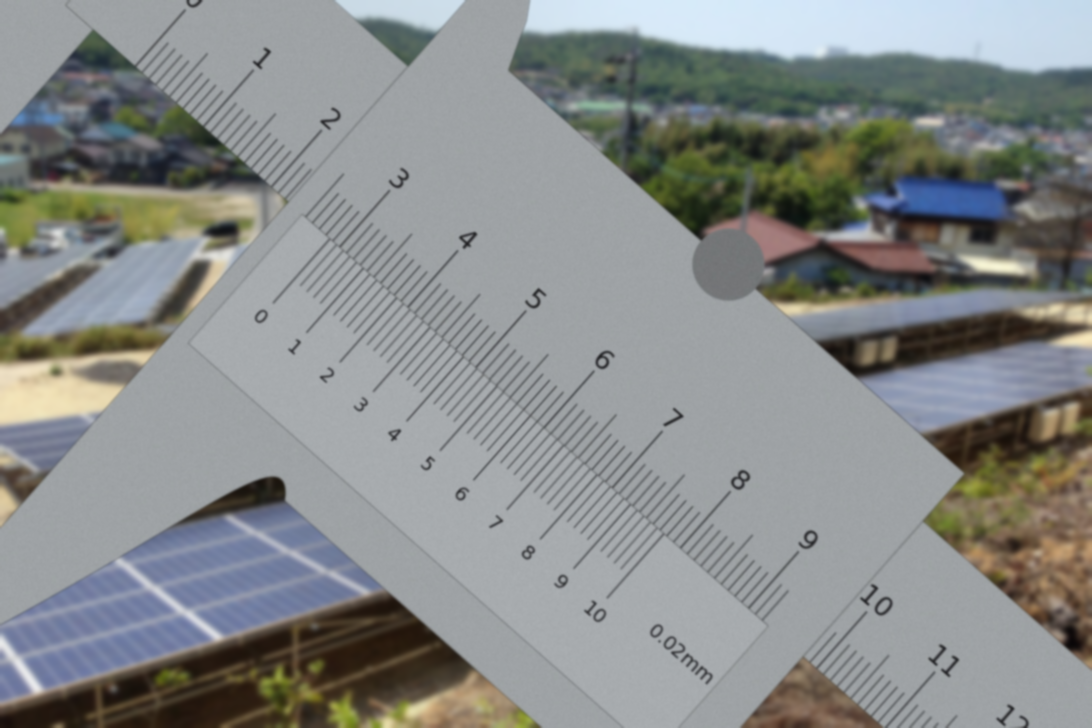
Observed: 28.6 mm
